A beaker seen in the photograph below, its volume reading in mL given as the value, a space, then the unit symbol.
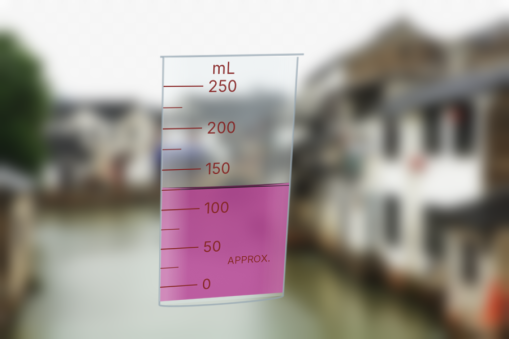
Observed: 125 mL
